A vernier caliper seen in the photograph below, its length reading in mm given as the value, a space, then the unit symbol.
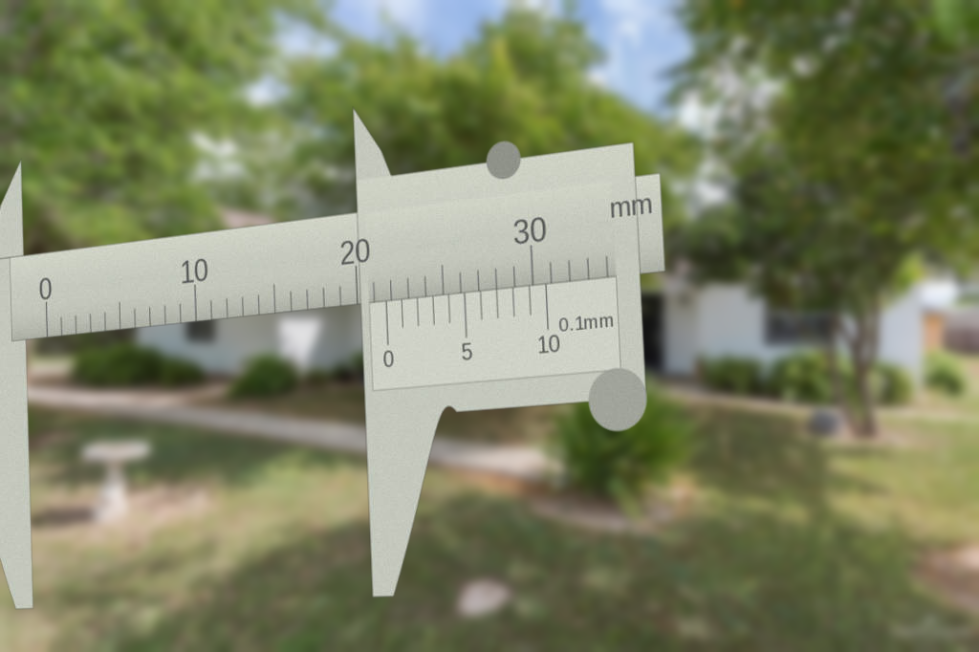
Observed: 21.7 mm
